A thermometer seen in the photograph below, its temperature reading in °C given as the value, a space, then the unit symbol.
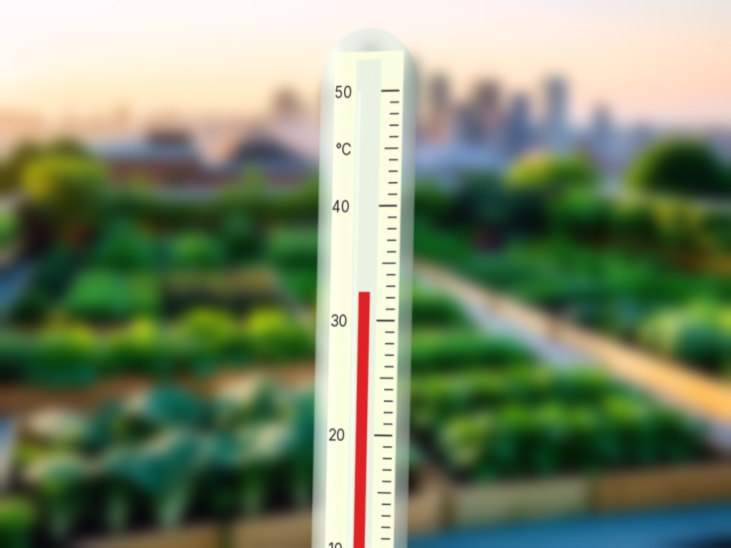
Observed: 32.5 °C
